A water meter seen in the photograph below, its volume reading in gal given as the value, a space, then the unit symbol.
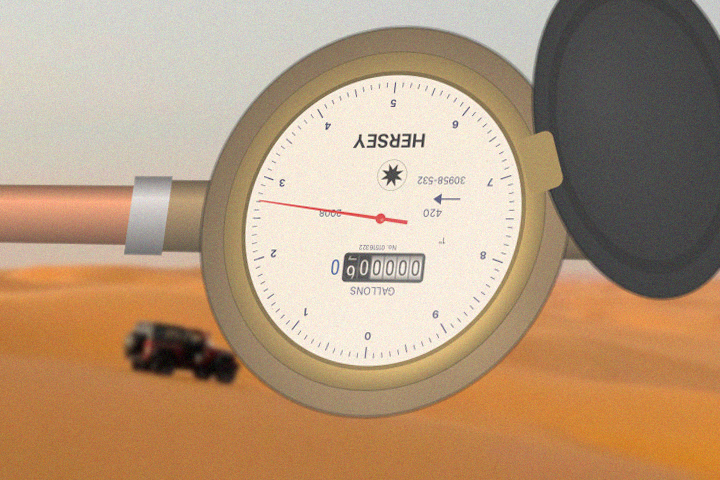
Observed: 62.7 gal
